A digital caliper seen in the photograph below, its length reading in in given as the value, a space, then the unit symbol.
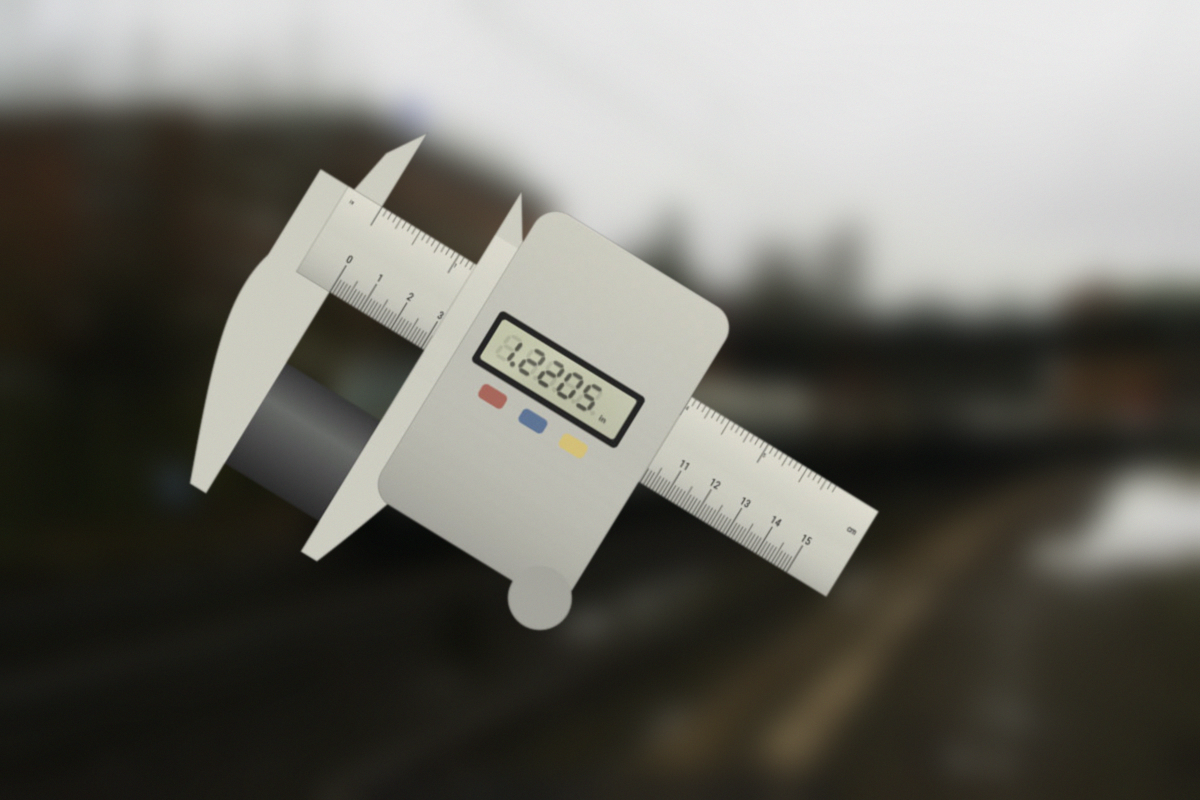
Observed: 1.2205 in
